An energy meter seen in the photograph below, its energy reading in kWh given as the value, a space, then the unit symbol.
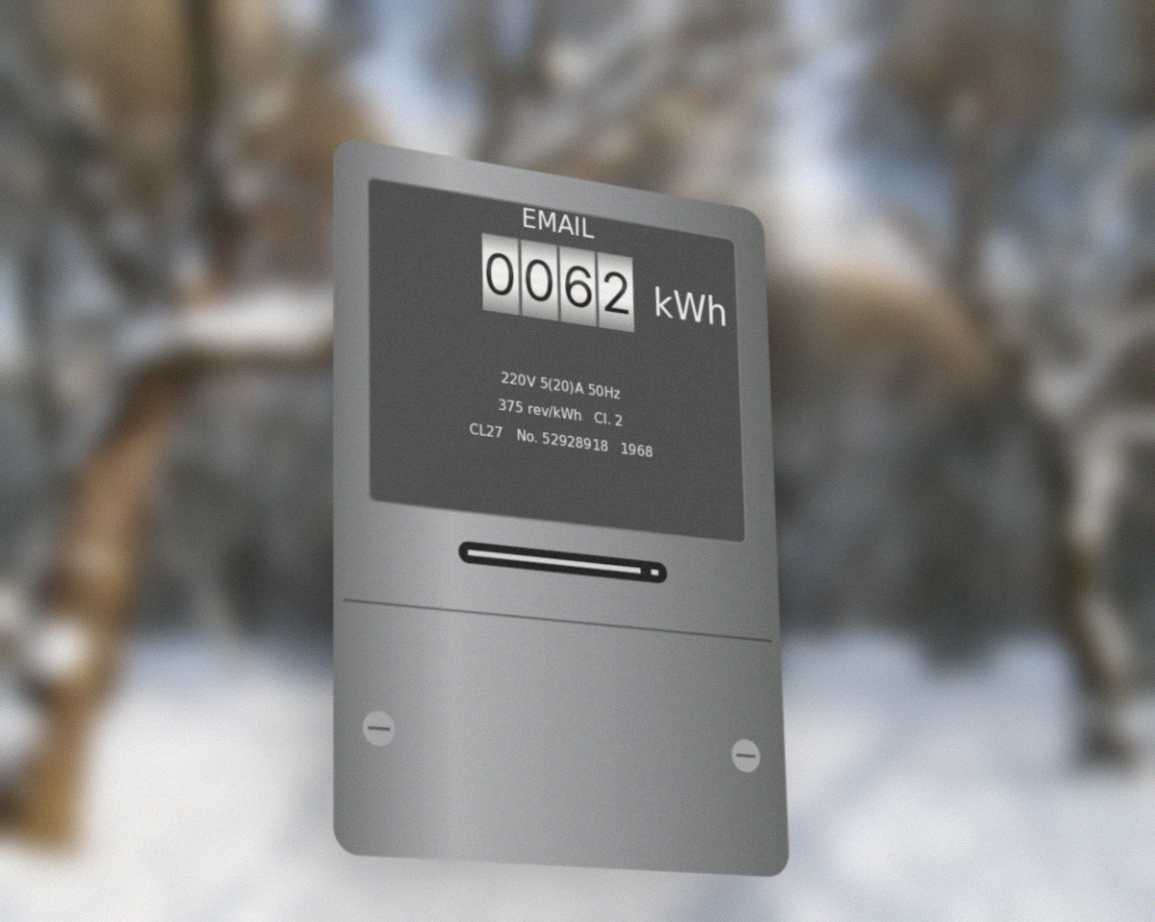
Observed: 62 kWh
